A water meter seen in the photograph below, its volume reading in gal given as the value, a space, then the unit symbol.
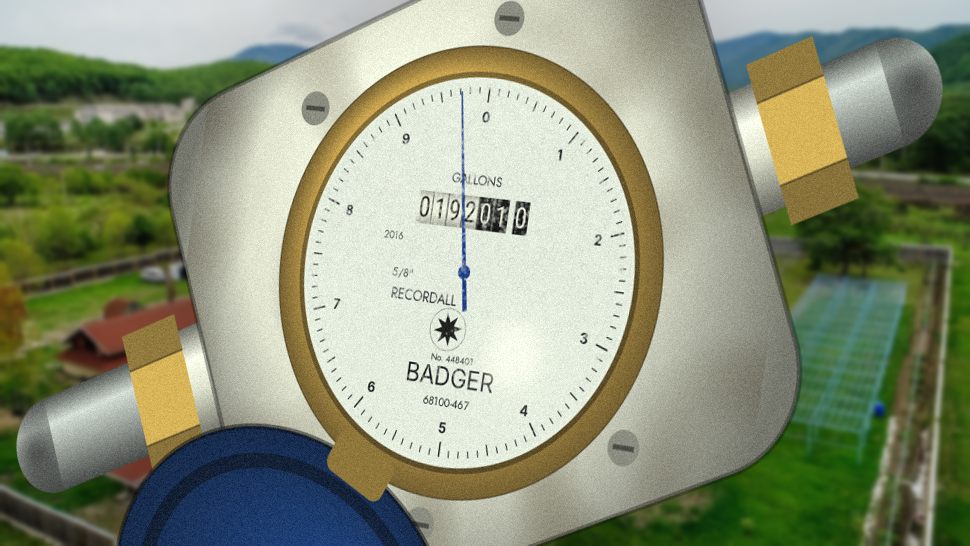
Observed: 192009.7 gal
